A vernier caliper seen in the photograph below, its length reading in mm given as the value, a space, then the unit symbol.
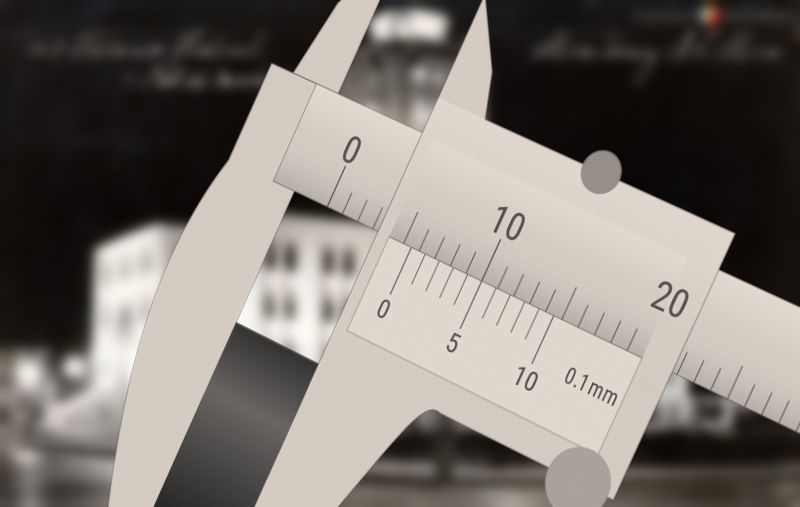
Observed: 5.5 mm
